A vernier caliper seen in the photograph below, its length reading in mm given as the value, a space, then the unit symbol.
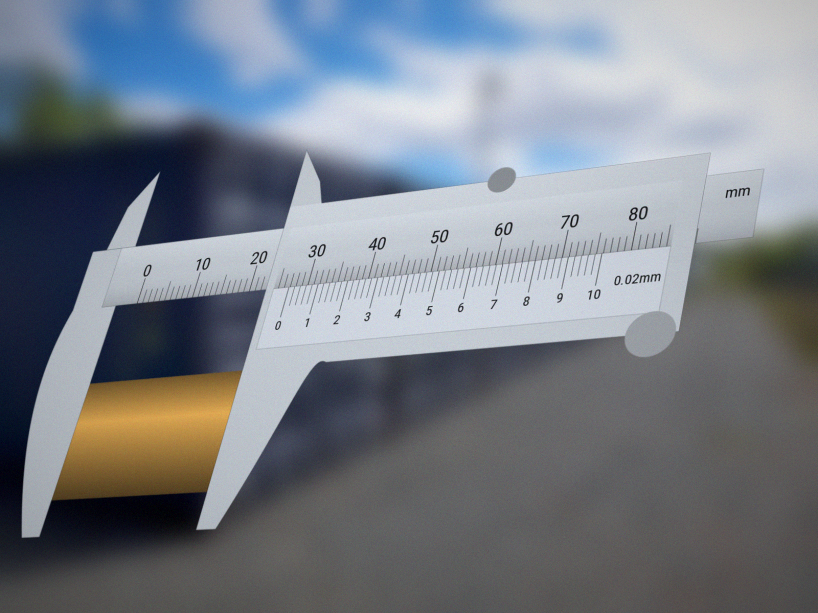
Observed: 26.8 mm
